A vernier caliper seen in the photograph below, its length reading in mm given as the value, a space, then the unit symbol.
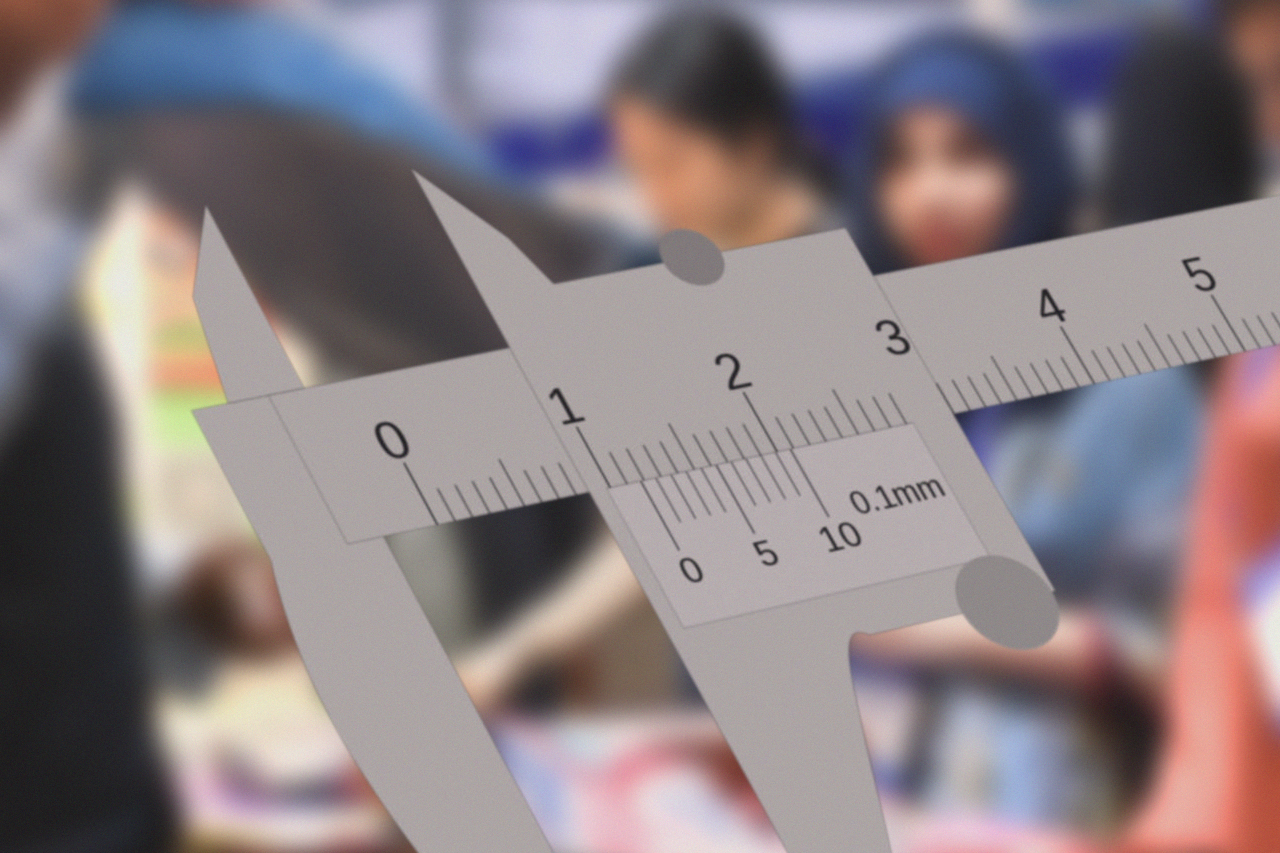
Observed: 11.8 mm
